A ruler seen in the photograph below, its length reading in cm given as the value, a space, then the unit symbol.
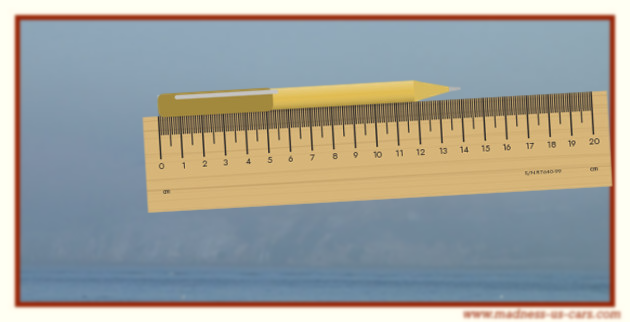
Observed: 14 cm
